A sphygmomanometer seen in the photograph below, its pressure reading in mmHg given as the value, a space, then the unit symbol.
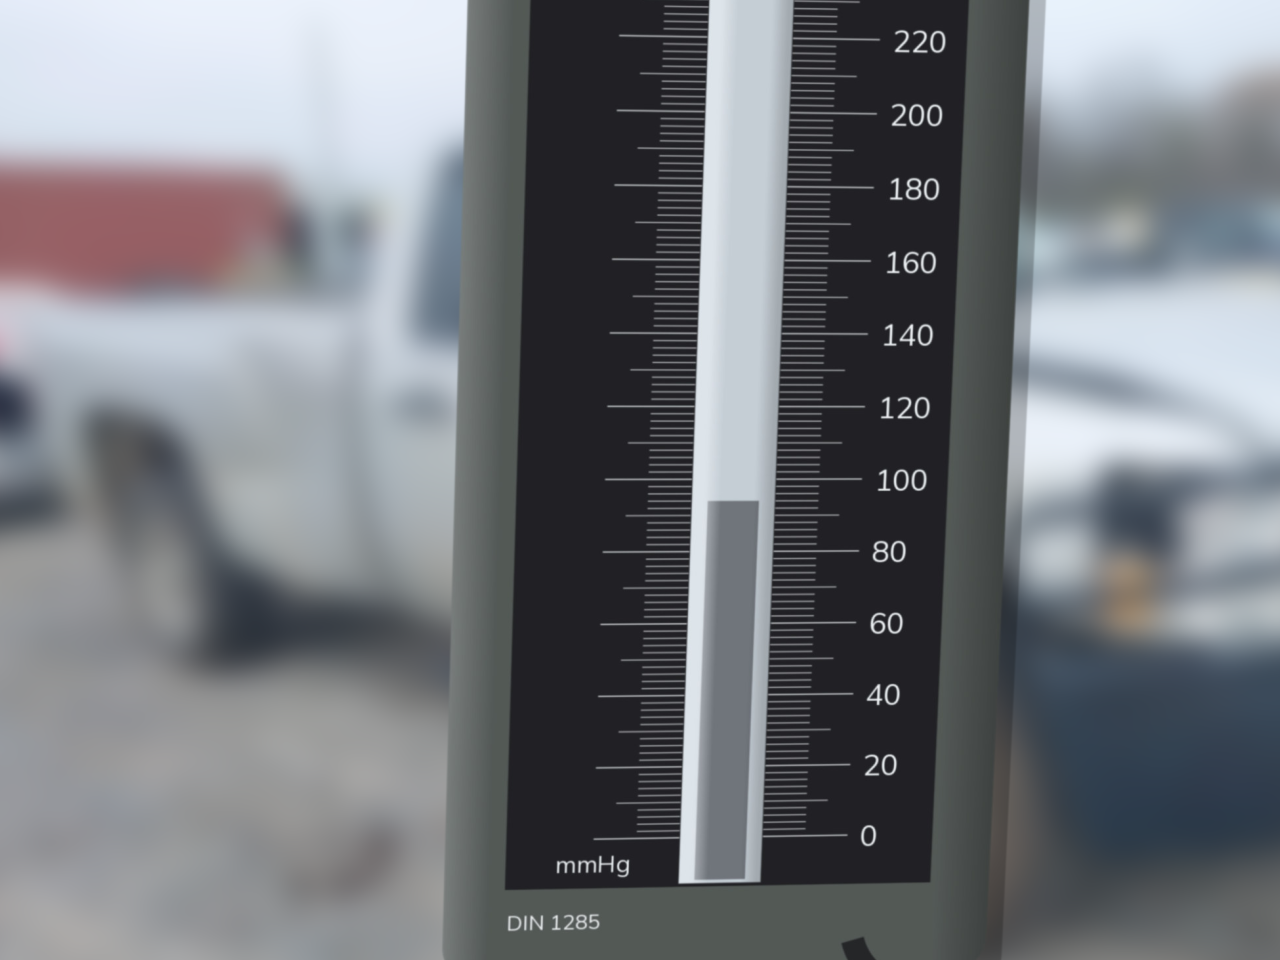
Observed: 94 mmHg
